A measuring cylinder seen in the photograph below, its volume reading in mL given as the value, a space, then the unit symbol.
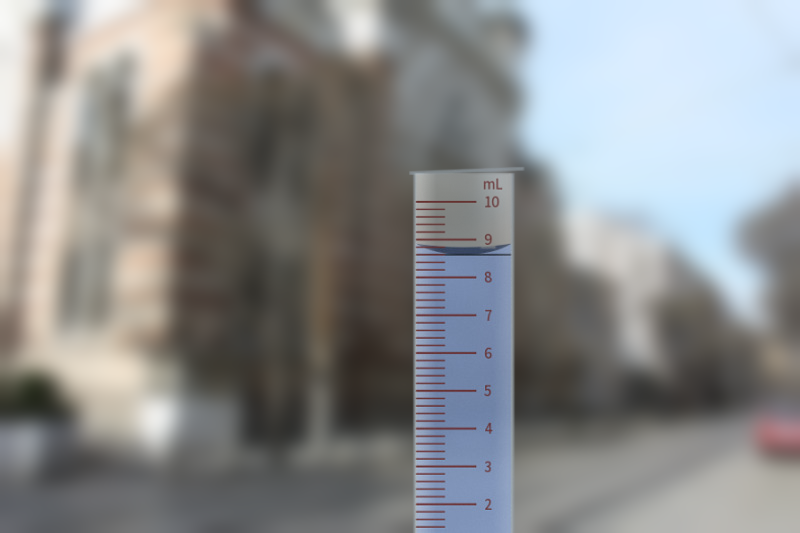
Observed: 8.6 mL
